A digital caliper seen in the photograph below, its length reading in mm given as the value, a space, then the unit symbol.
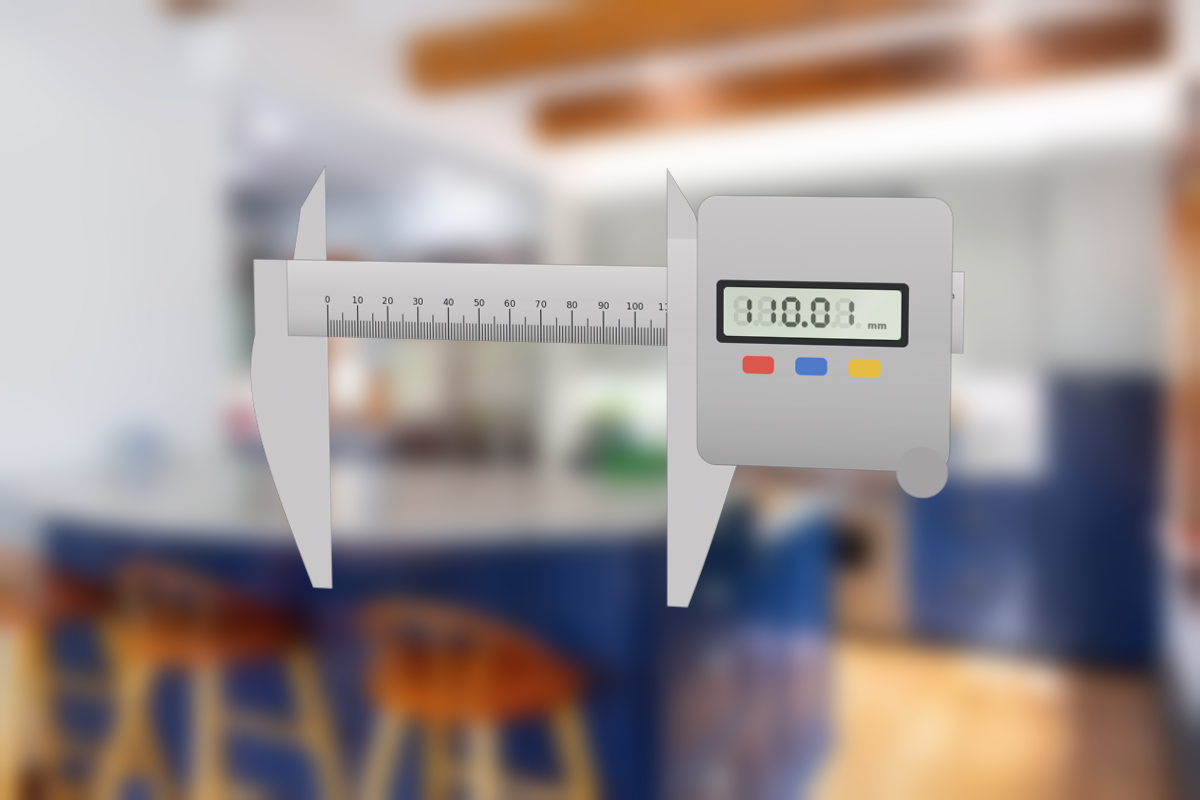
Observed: 110.01 mm
